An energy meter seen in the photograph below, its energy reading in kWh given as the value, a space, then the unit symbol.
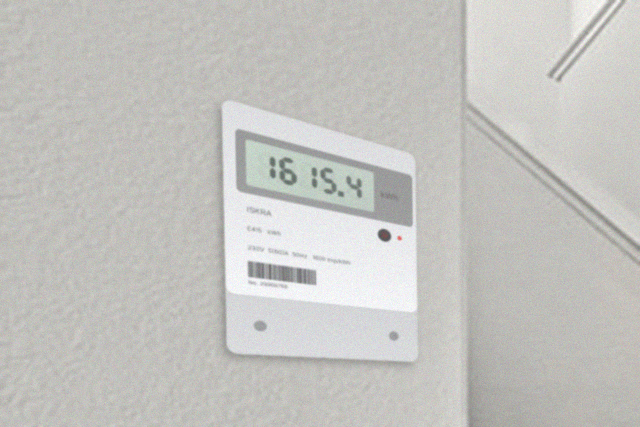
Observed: 1615.4 kWh
